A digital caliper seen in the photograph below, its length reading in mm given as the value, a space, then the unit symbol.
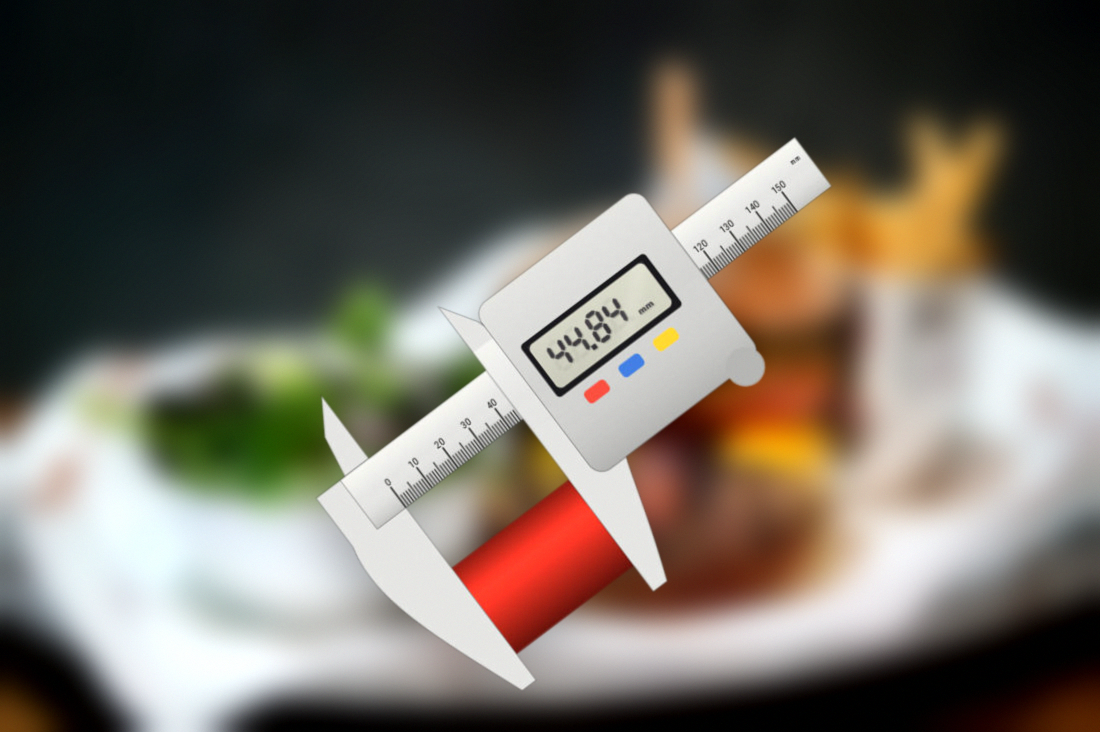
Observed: 44.84 mm
